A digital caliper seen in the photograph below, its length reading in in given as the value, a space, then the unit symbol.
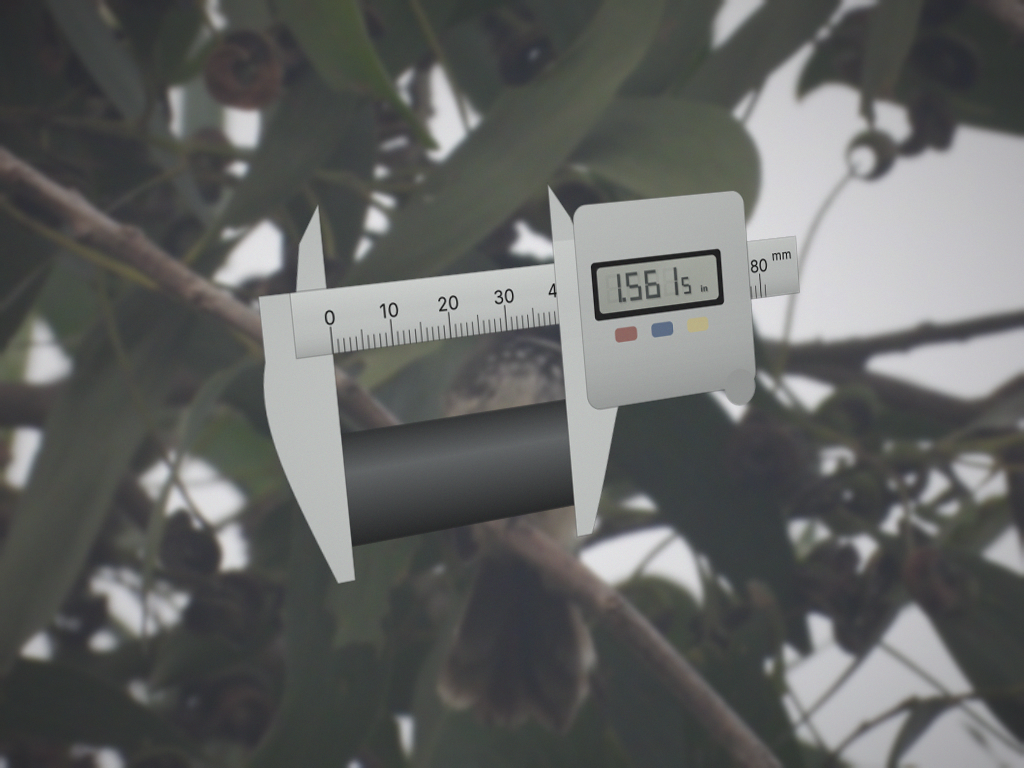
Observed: 1.5615 in
